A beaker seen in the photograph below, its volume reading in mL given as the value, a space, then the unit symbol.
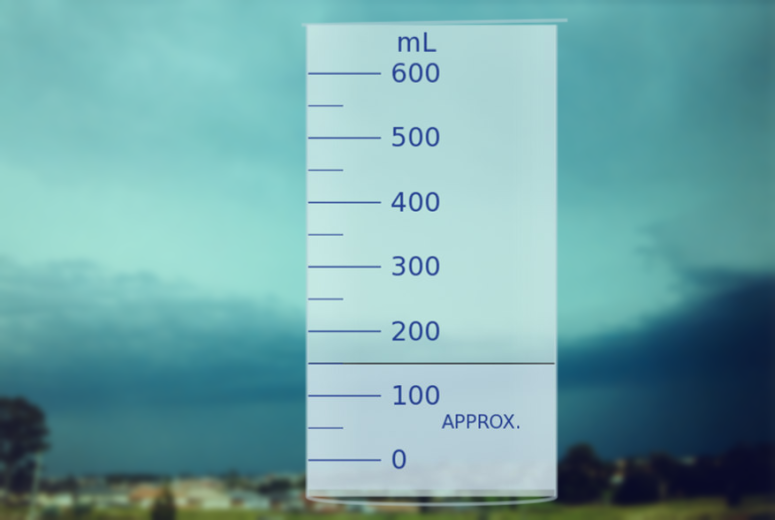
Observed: 150 mL
